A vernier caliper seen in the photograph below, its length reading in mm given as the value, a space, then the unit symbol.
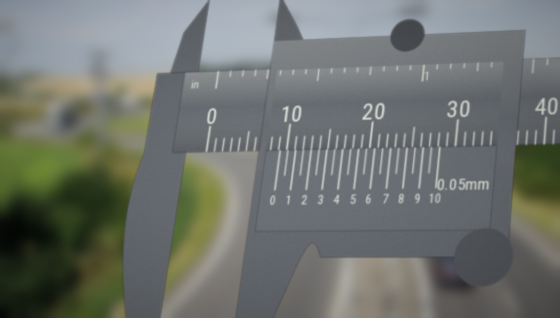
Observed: 9.2 mm
